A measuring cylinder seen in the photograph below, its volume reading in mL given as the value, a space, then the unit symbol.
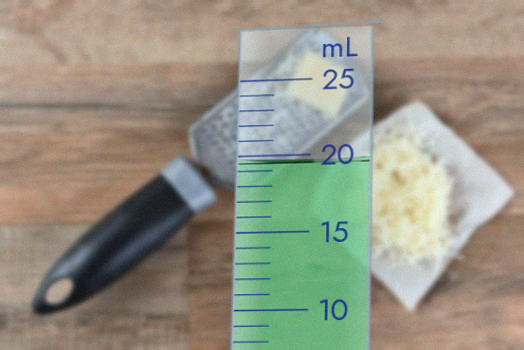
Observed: 19.5 mL
